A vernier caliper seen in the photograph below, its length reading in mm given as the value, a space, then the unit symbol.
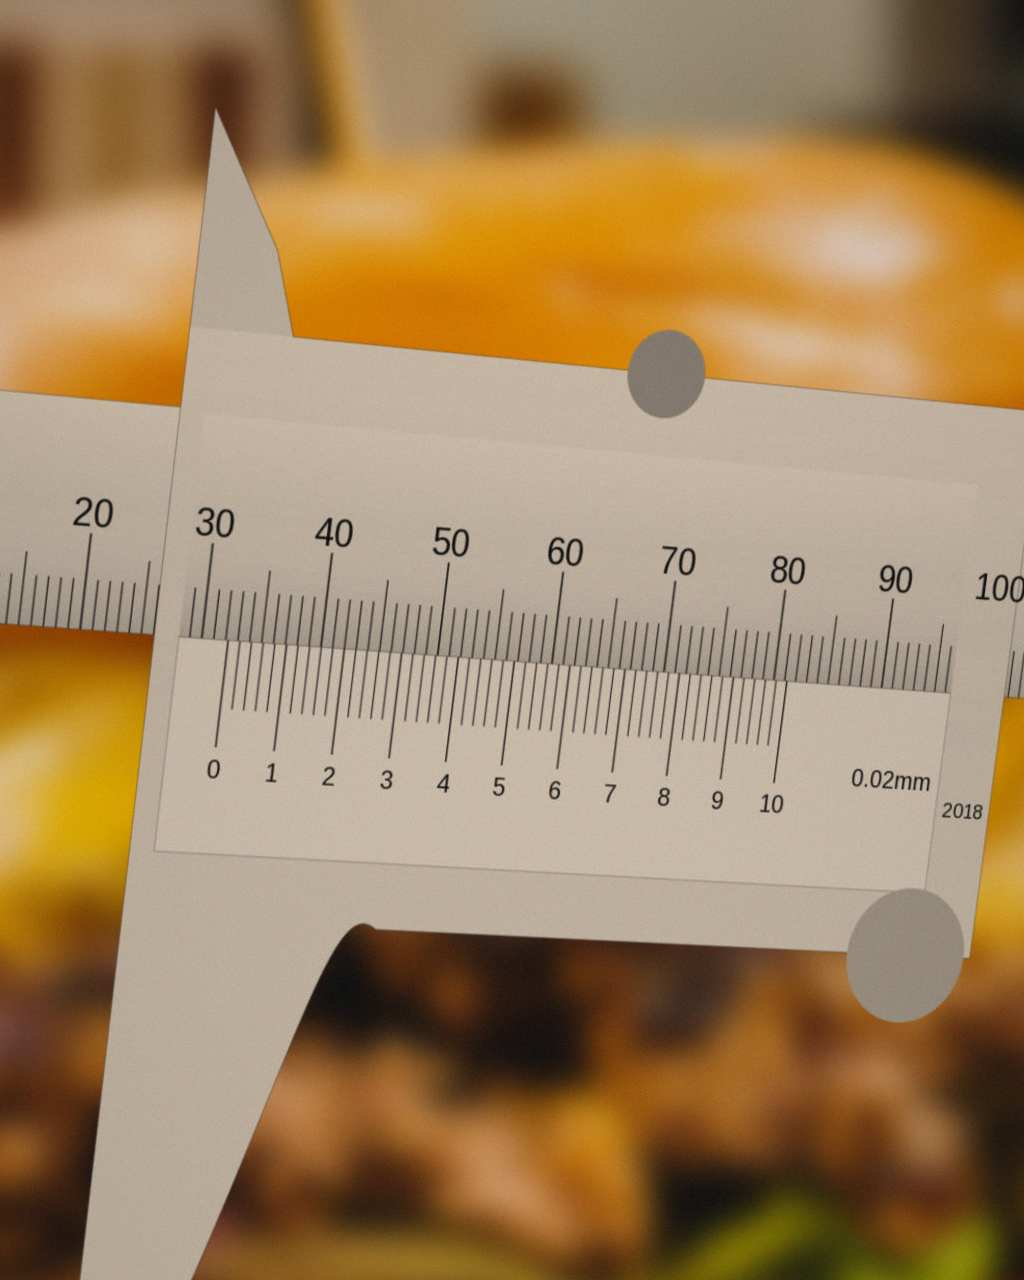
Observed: 32.2 mm
